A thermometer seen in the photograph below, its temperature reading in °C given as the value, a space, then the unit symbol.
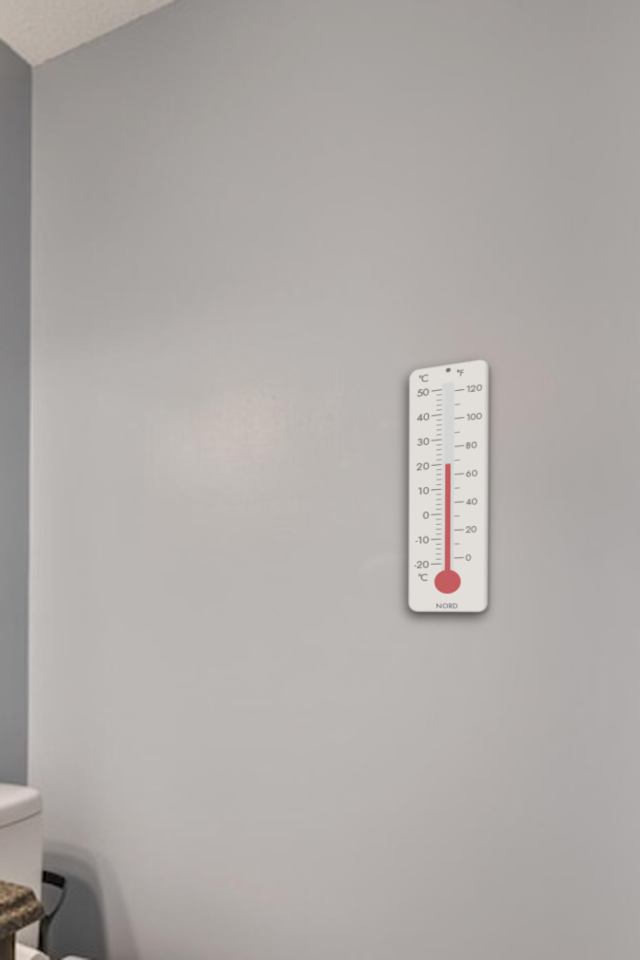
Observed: 20 °C
